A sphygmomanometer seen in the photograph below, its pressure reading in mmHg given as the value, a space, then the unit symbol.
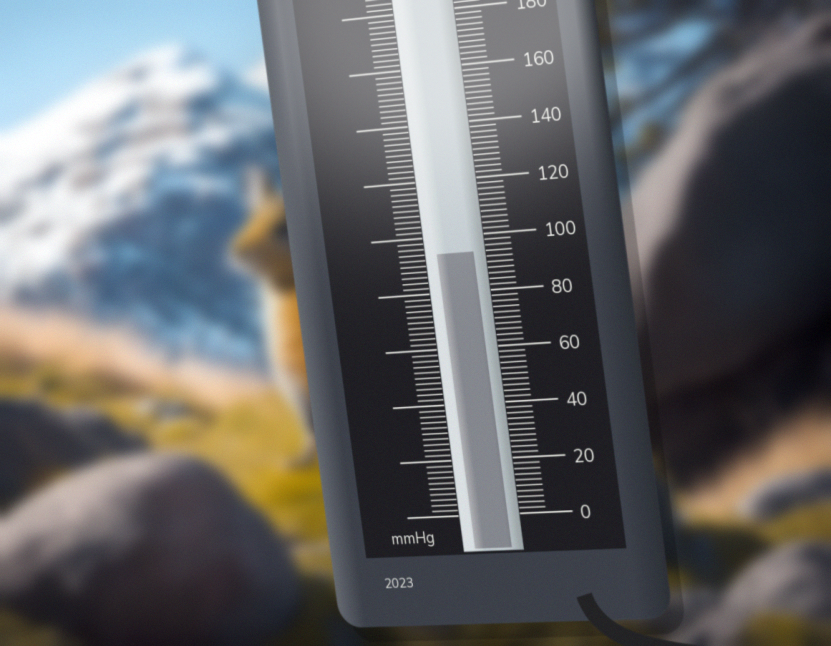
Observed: 94 mmHg
